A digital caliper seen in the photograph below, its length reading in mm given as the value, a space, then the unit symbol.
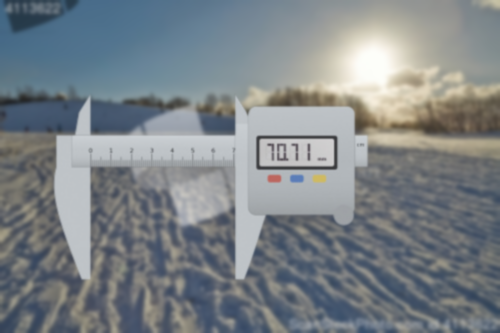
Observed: 70.71 mm
